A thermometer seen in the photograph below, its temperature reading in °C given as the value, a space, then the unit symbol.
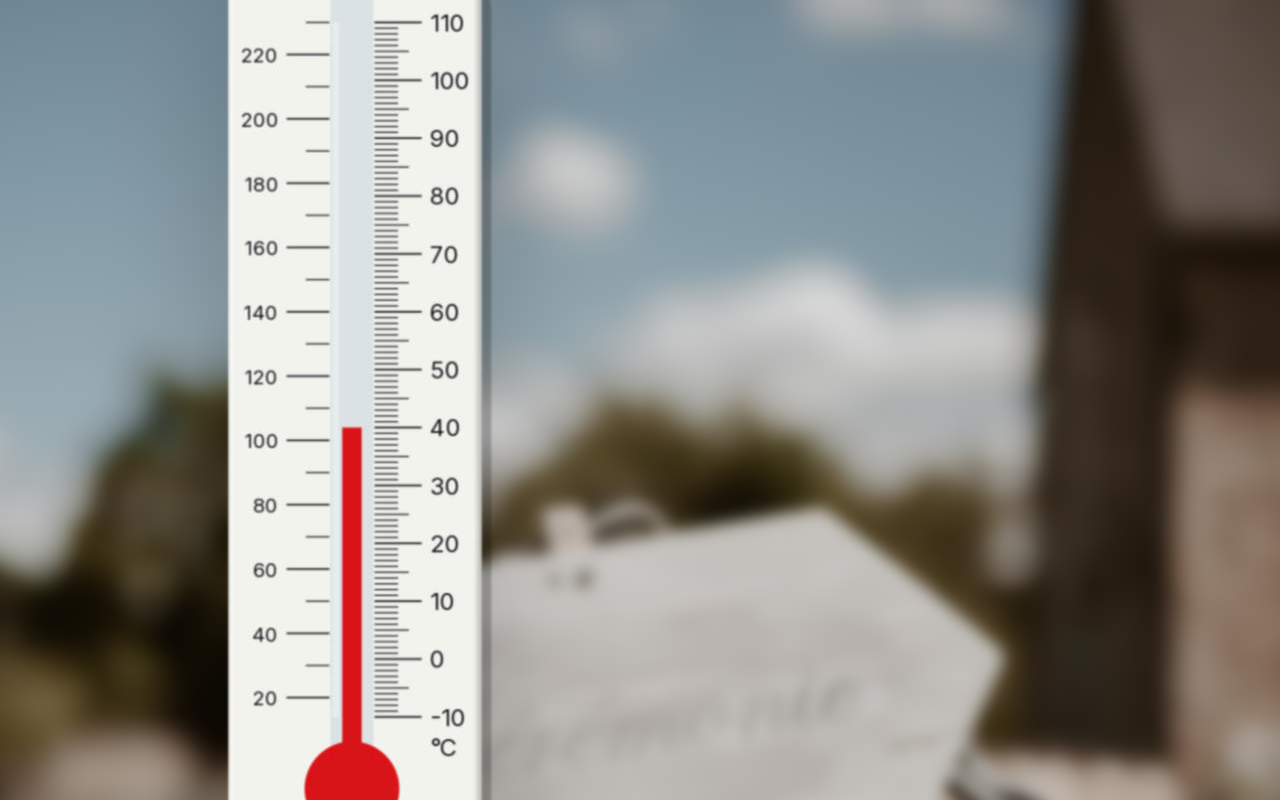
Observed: 40 °C
